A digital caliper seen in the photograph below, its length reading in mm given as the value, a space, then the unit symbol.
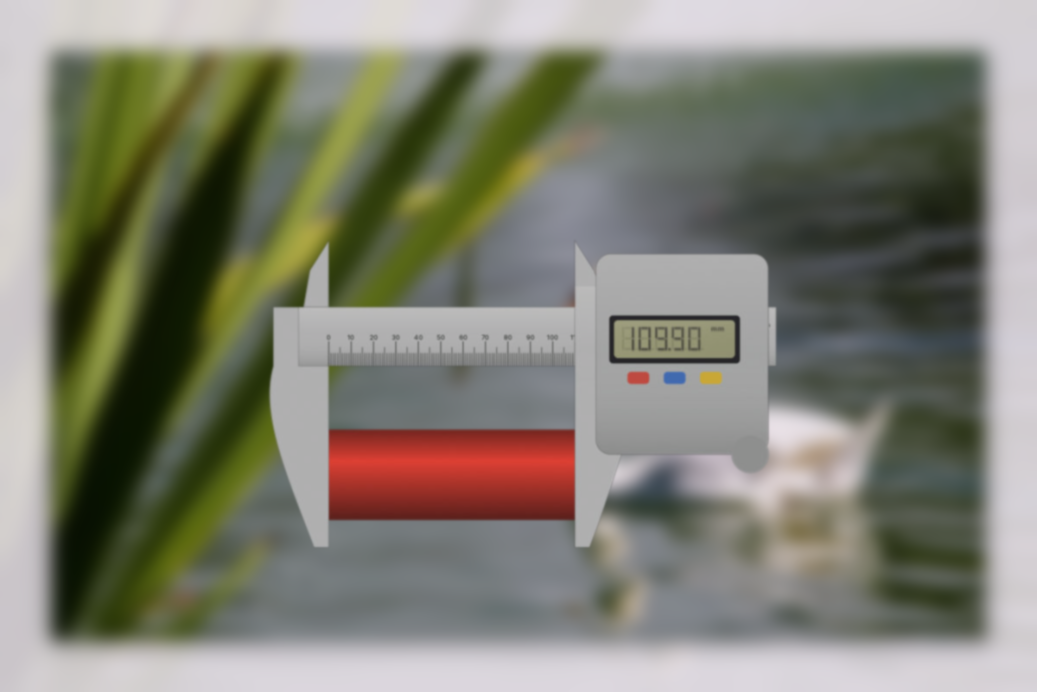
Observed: 109.90 mm
